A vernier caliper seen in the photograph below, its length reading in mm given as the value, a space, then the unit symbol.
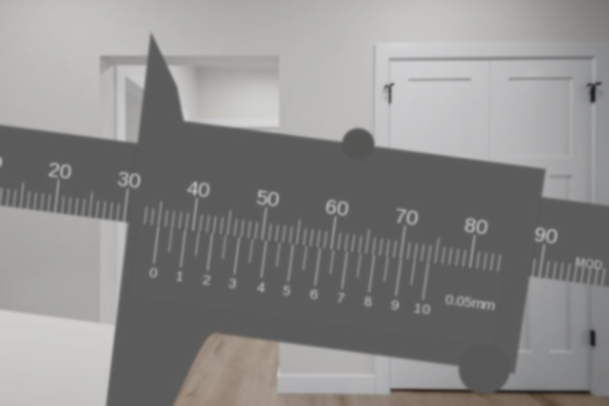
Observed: 35.0 mm
